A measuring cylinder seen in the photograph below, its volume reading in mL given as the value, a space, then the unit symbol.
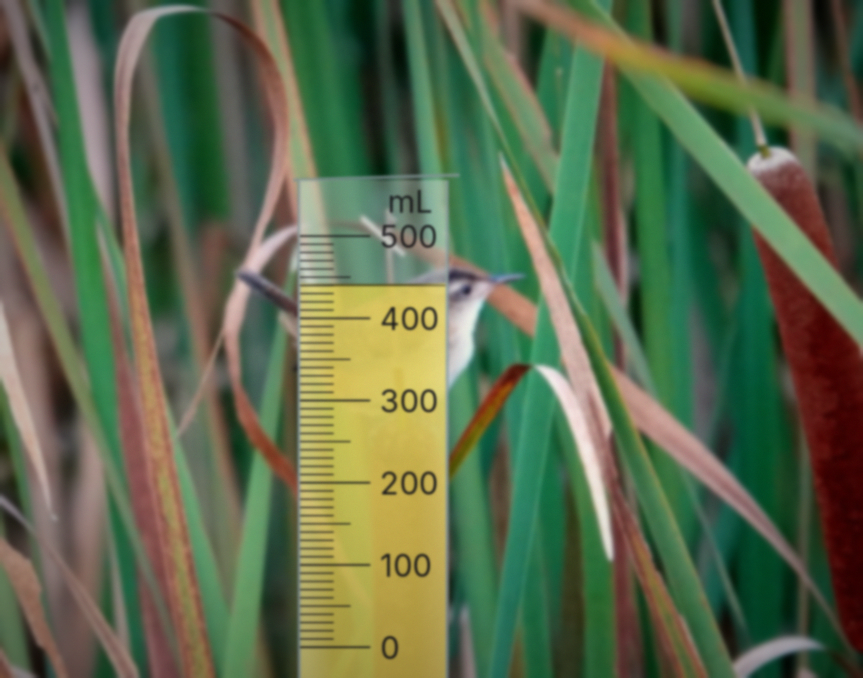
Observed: 440 mL
